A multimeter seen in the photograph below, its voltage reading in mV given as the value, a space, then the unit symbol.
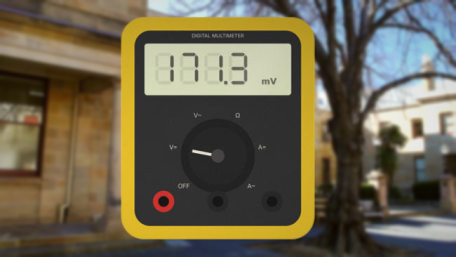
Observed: 171.3 mV
